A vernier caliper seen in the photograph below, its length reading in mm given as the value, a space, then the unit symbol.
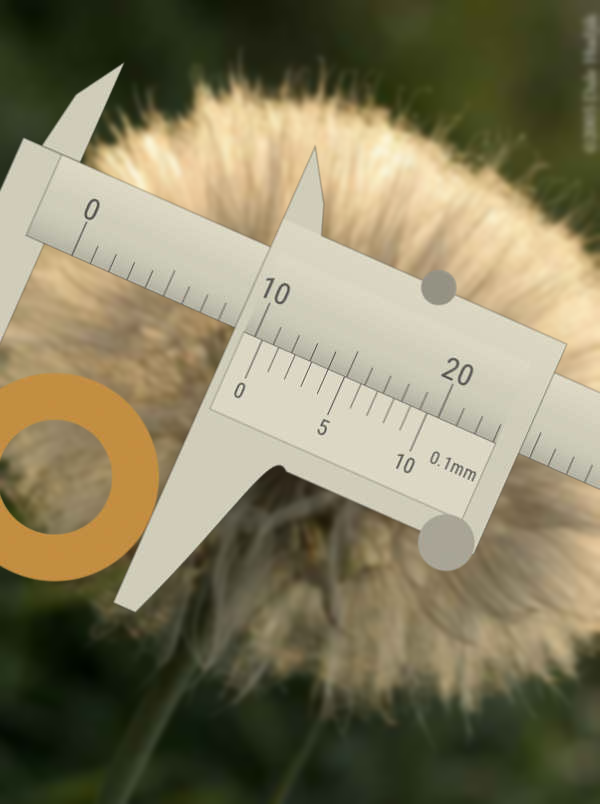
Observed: 10.4 mm
